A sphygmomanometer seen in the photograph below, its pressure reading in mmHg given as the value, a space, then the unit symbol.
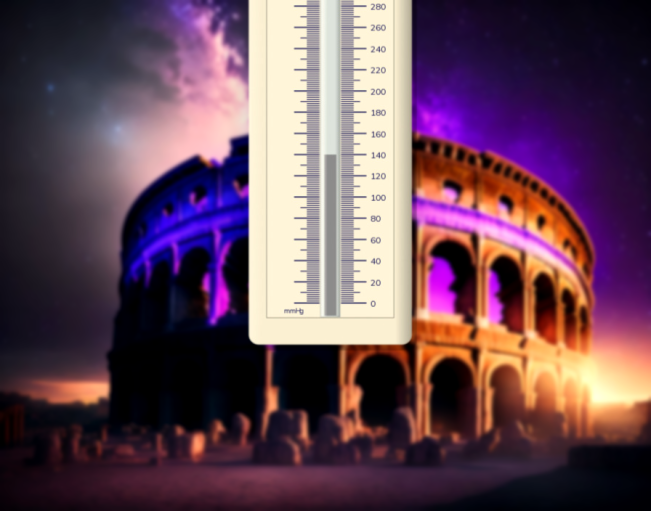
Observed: 140 mmHg
